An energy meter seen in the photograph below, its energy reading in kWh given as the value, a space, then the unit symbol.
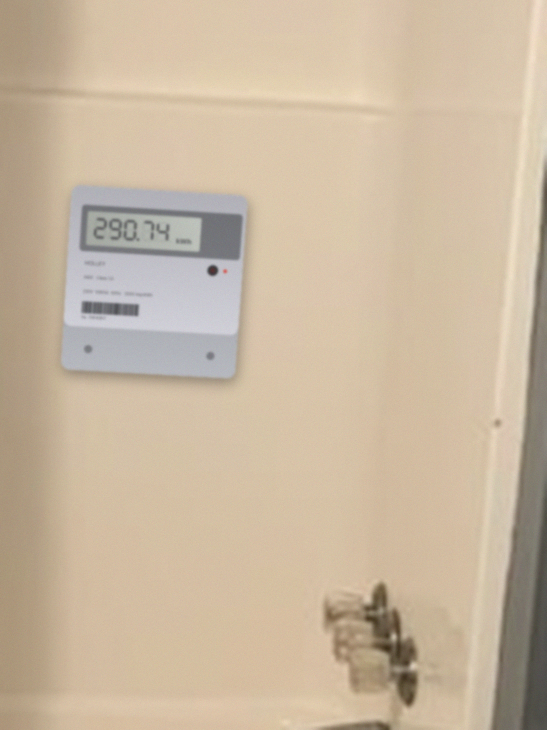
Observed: 290.74 kWh
